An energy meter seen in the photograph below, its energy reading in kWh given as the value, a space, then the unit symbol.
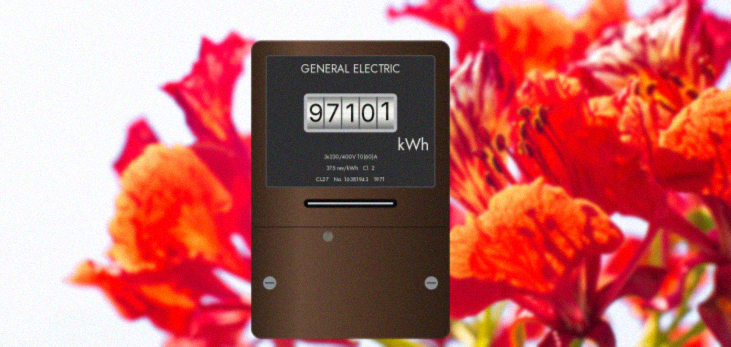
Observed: 97101 kWh
